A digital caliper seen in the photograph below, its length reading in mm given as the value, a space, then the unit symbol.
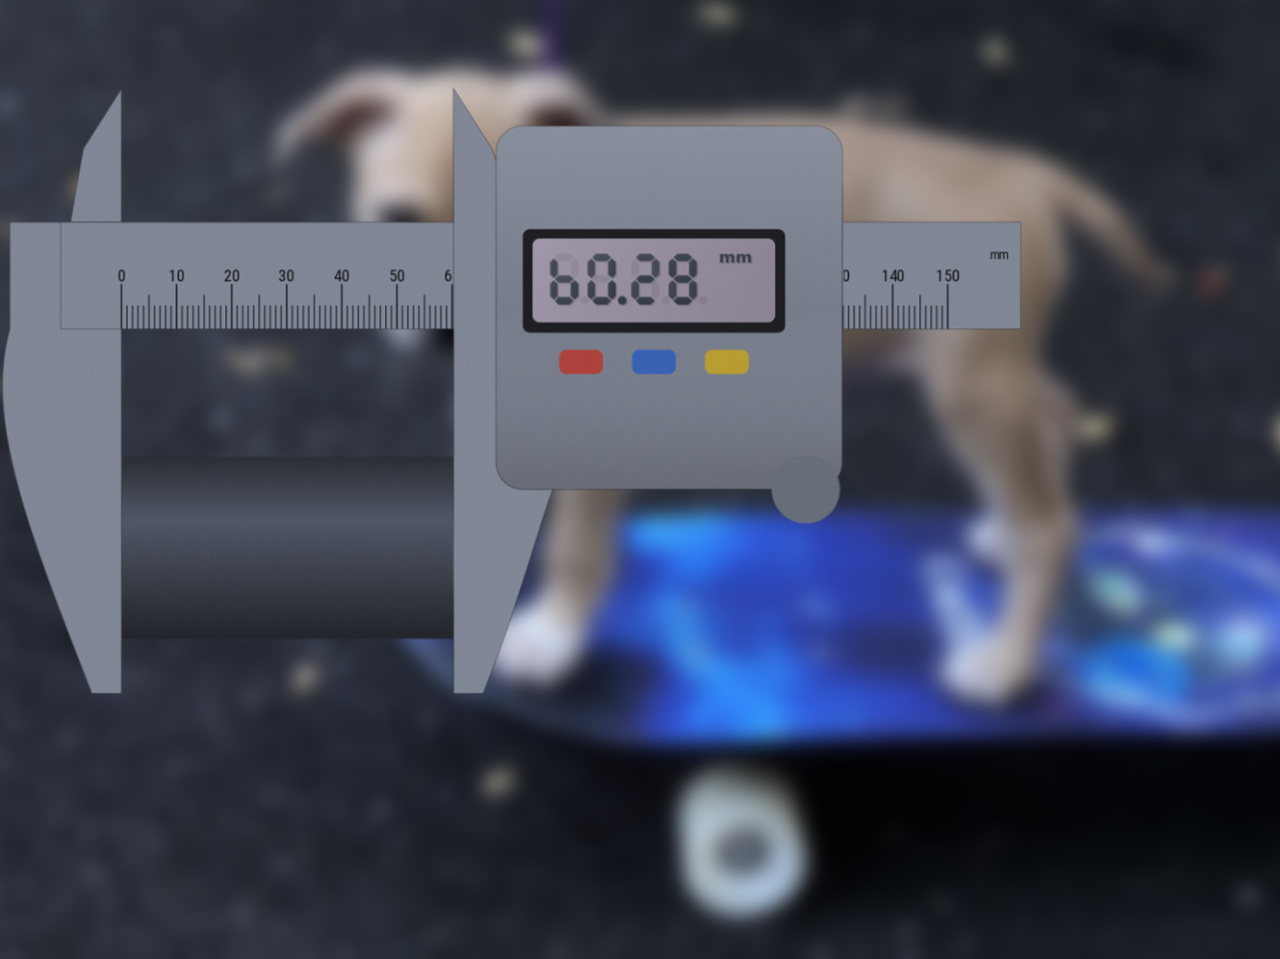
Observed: 60.28 mm
